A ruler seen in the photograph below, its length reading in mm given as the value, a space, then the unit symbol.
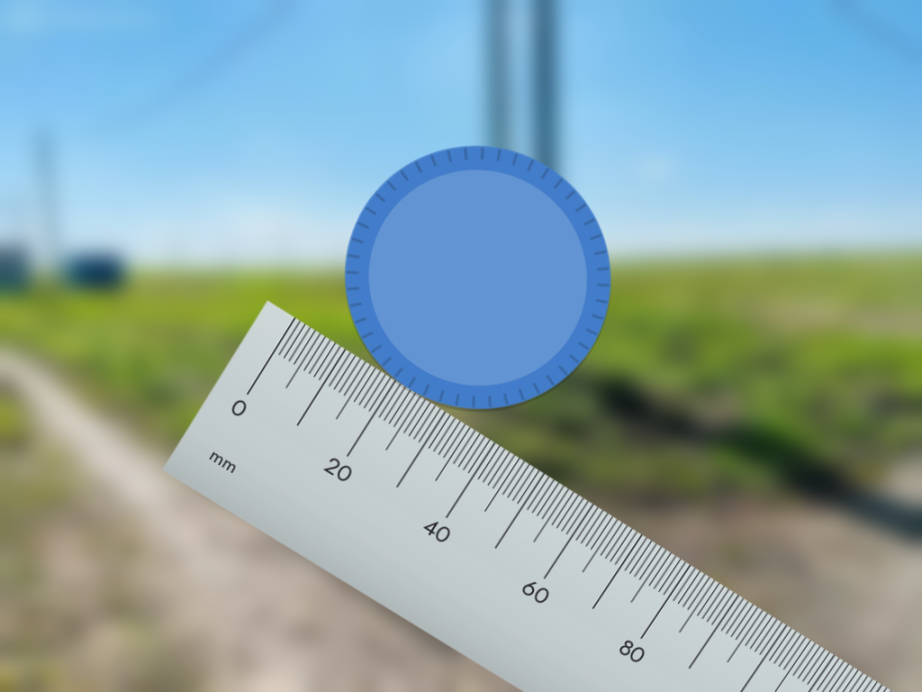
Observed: 45 mm
